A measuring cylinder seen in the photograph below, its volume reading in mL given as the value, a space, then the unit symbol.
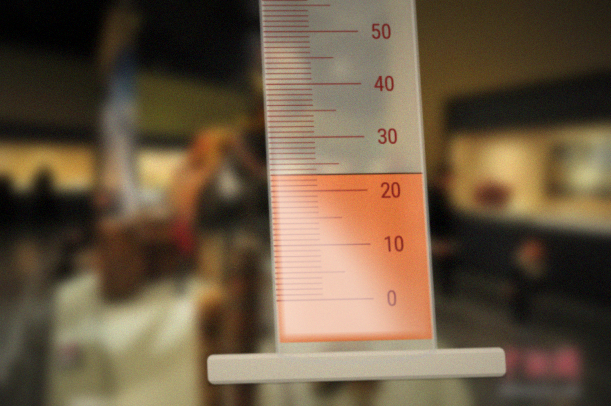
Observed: 23 mL
